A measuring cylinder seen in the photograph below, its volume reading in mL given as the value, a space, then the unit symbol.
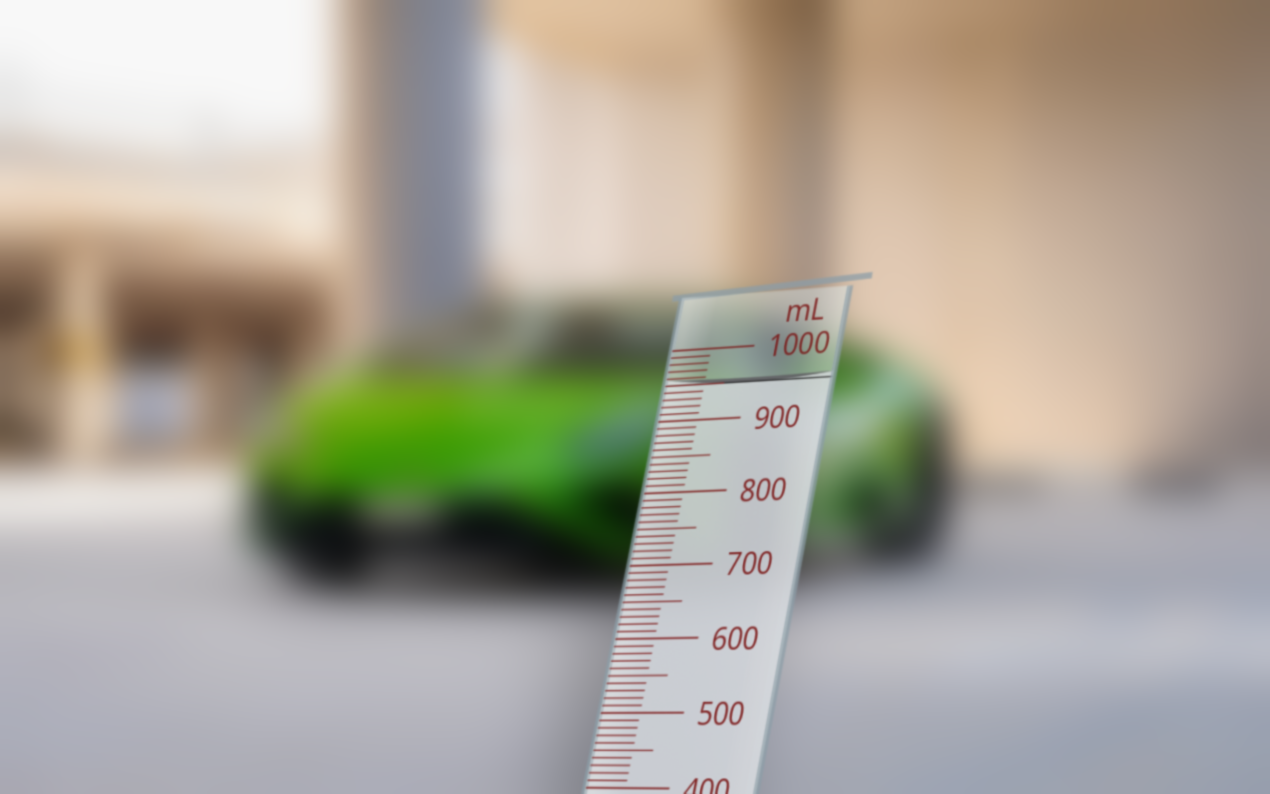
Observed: 950 mL
